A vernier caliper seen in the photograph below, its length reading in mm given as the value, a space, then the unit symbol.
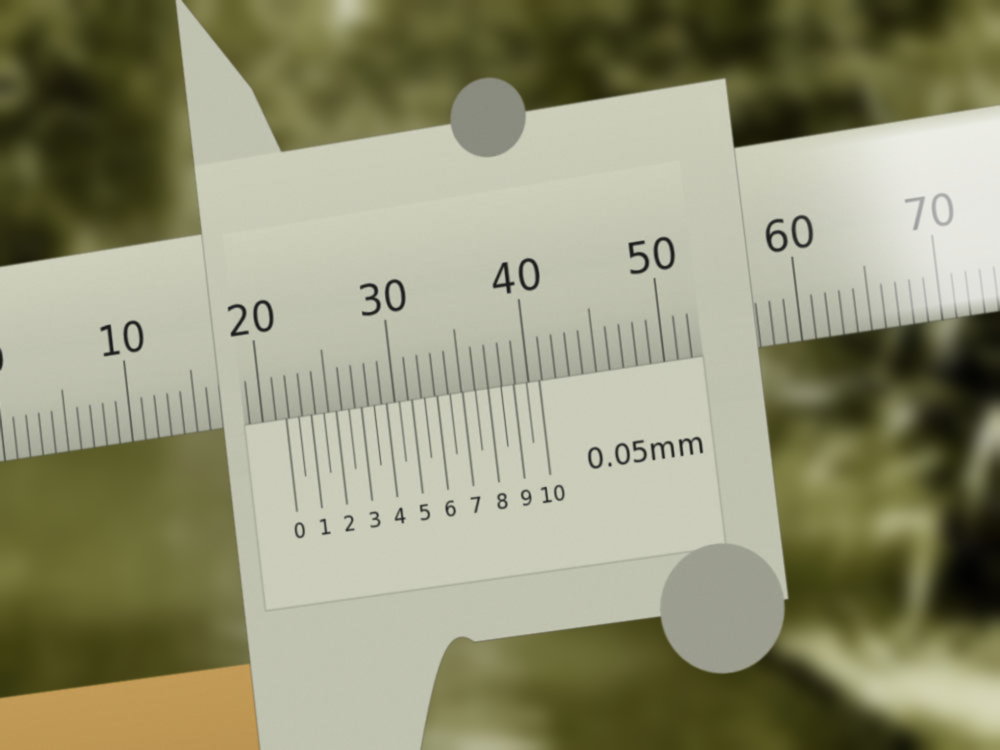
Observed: 21.8 mm
